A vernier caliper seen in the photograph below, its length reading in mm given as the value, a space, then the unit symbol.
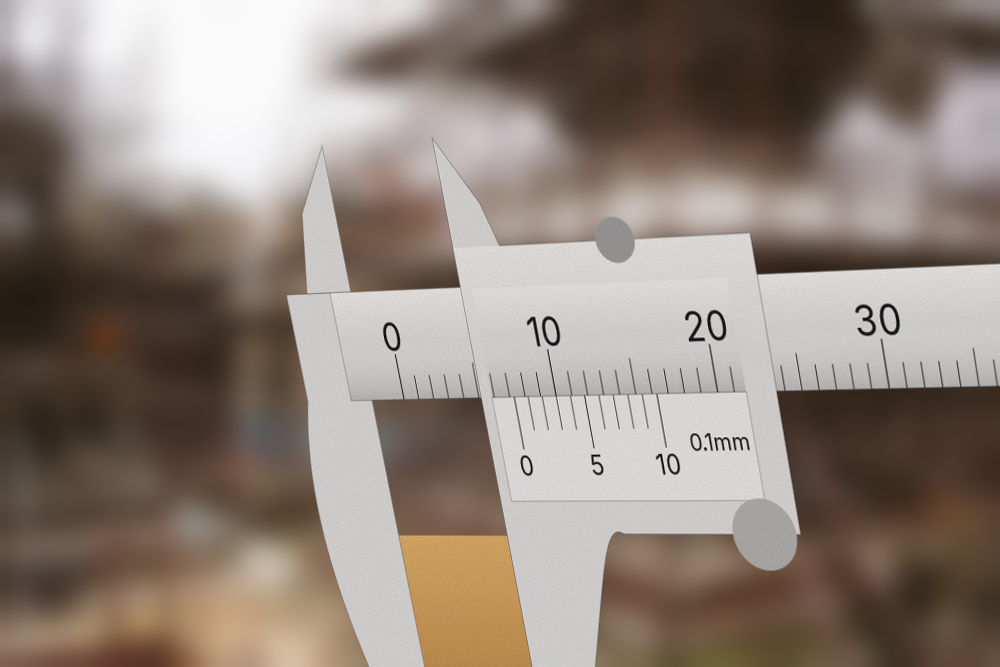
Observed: 7.3 mm
